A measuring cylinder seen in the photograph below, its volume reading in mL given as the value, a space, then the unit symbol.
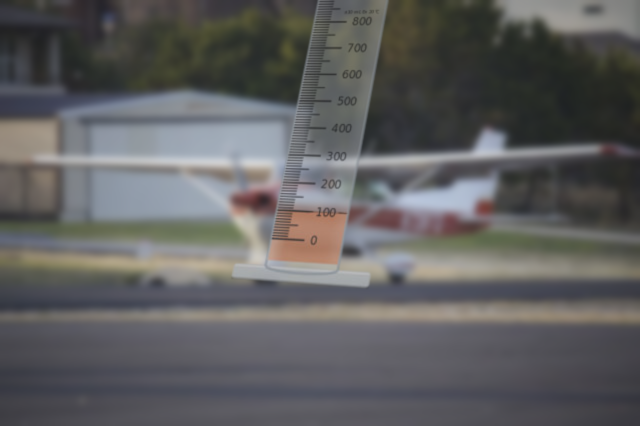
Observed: 100 mL
